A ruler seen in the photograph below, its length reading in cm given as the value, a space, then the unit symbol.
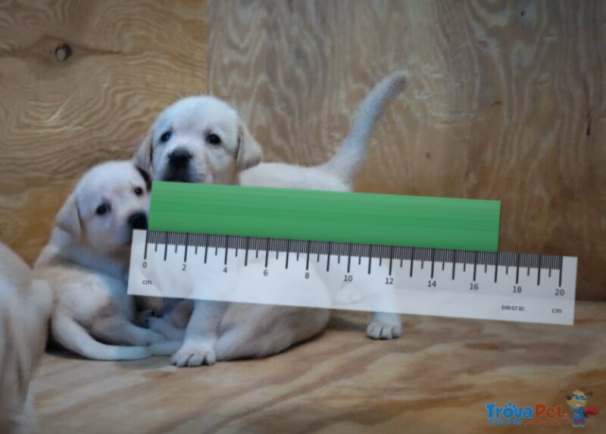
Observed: 17 cm
